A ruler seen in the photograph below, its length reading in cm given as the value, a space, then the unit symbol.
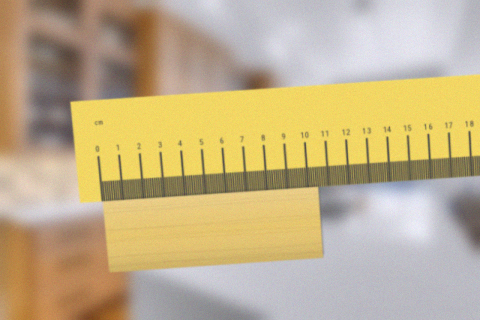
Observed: 10.5 cm
